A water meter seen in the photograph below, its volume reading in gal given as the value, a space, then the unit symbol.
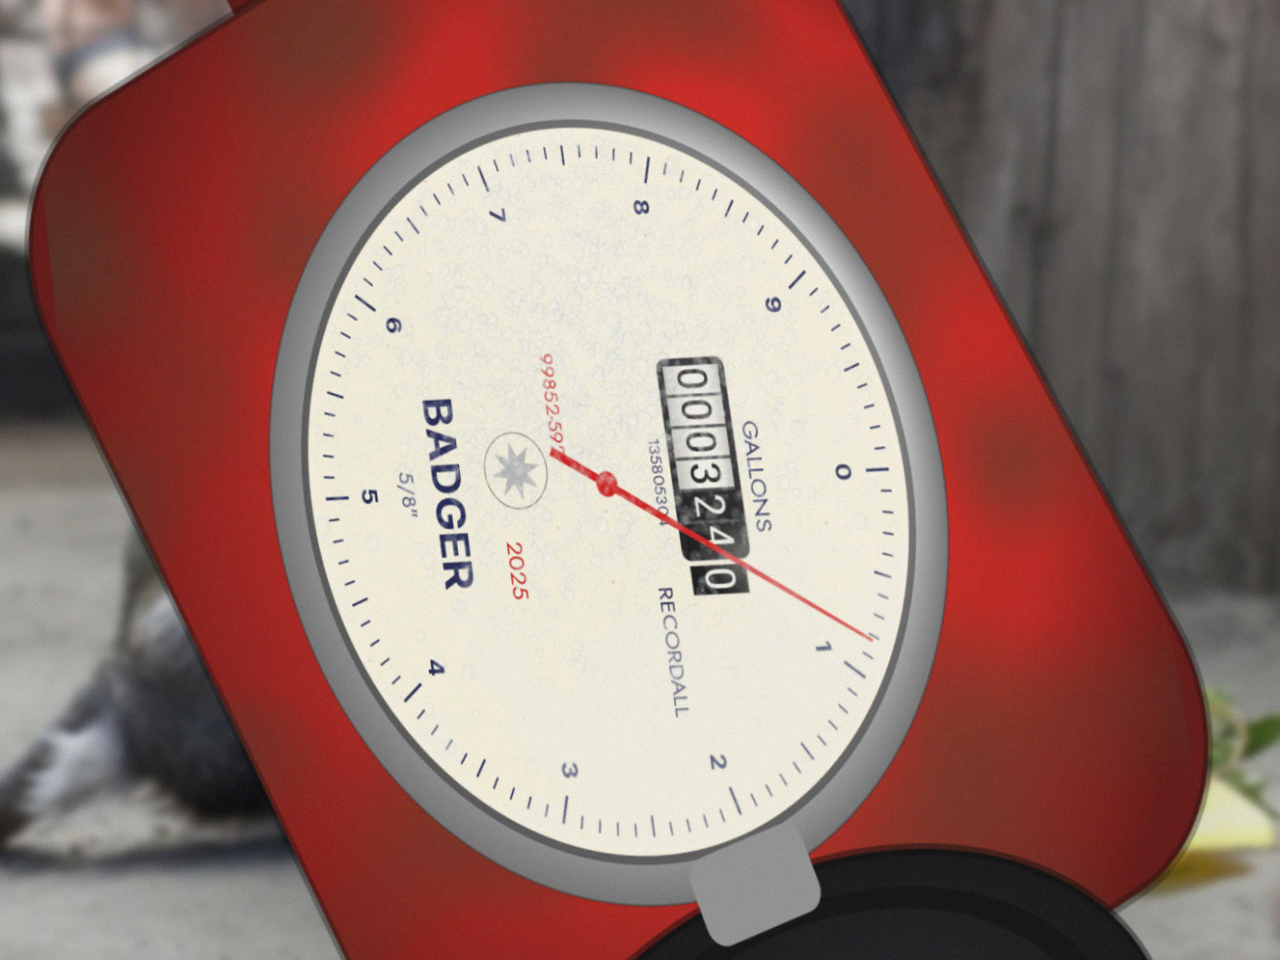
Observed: 3240.8 gal
